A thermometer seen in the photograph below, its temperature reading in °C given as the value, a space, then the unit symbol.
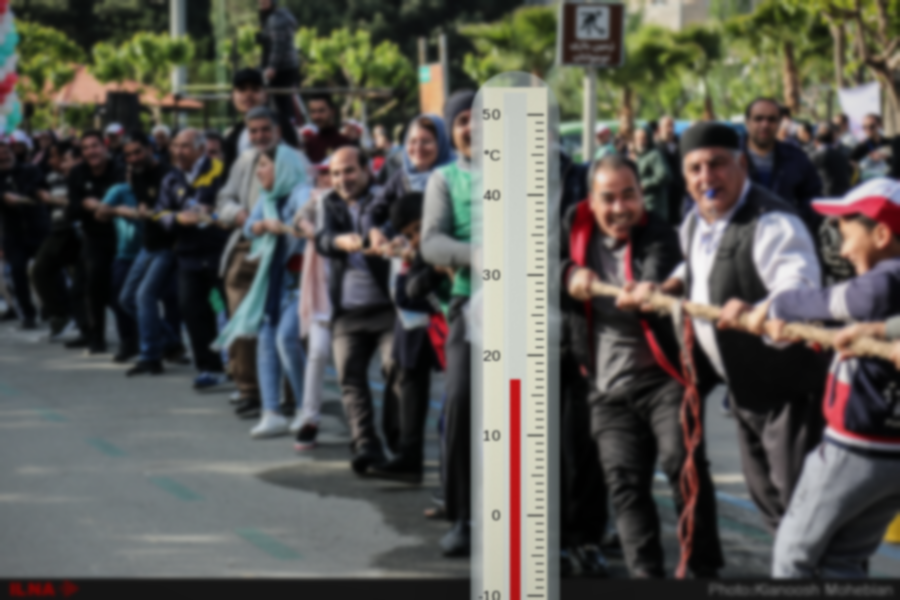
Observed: 17 °C
